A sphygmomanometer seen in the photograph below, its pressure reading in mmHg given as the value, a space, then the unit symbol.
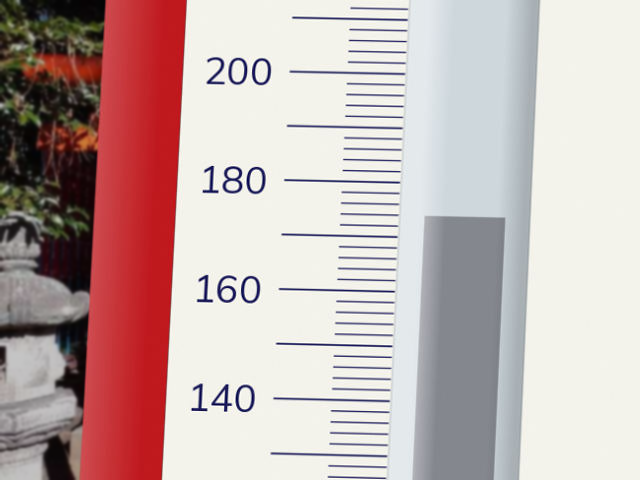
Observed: 174 mmHg
